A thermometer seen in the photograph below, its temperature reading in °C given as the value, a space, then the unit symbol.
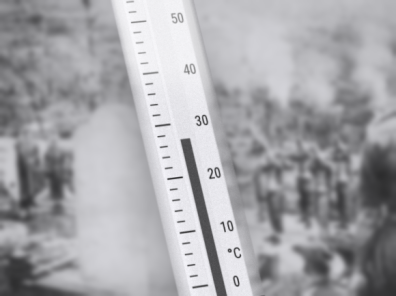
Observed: 27 °C
